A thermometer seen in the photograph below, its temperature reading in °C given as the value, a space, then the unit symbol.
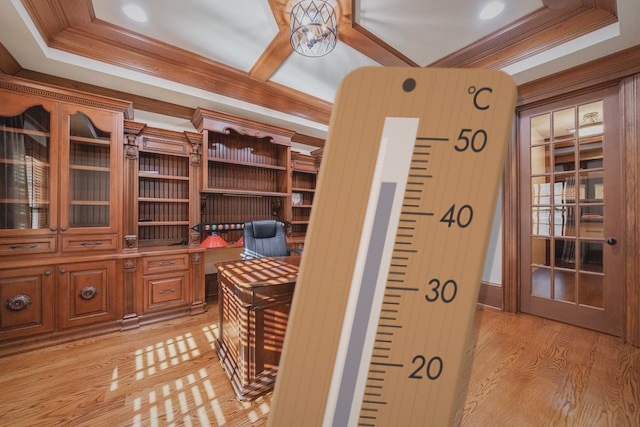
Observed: 44 °C
